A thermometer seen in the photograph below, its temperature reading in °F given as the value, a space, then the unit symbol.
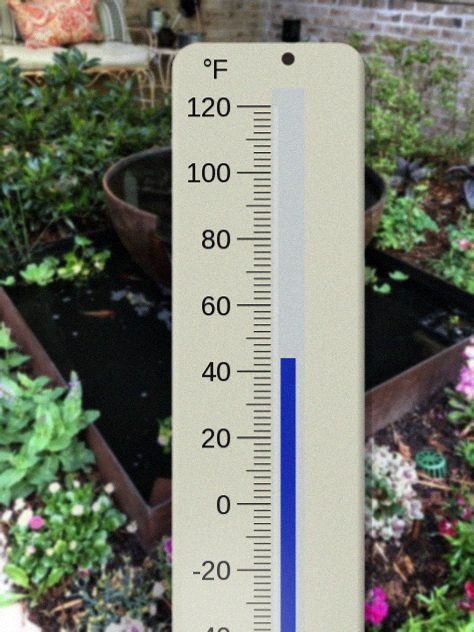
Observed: 44 °F
